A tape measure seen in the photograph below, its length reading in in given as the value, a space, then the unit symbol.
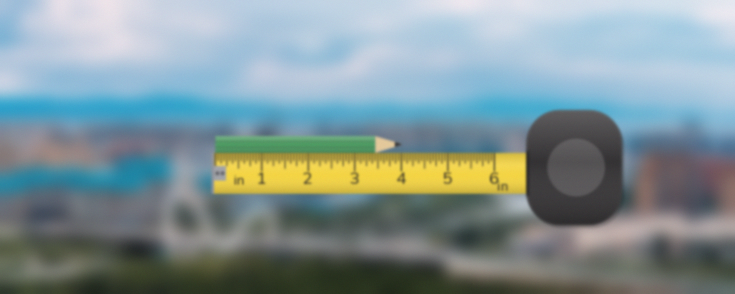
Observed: 4 in
